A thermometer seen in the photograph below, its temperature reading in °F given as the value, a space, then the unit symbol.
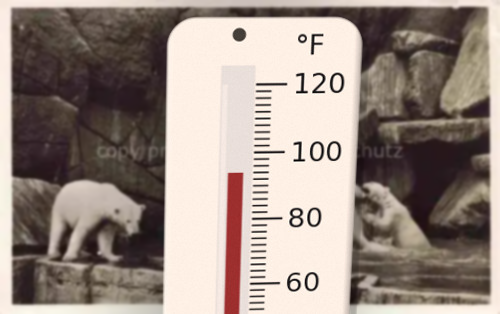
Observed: 94 °F
